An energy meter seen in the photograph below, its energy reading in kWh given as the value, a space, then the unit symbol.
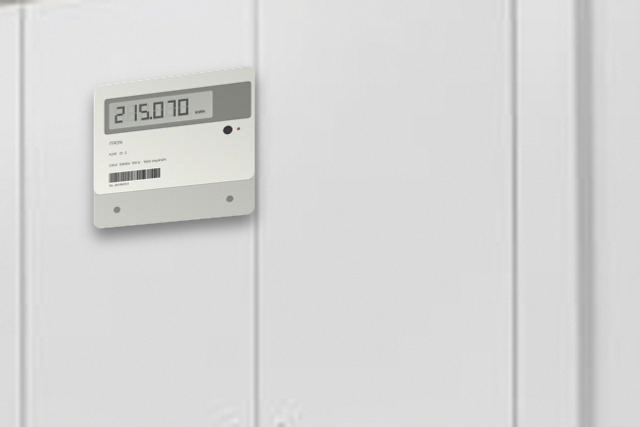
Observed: 215.070 kWh
